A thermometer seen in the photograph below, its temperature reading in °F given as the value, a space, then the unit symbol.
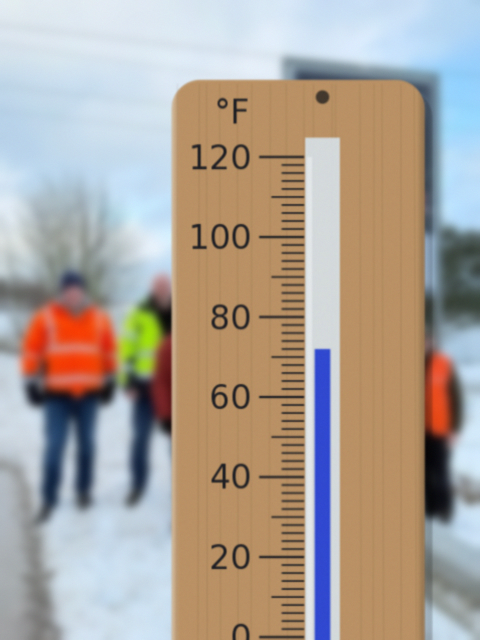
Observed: 72 °F
